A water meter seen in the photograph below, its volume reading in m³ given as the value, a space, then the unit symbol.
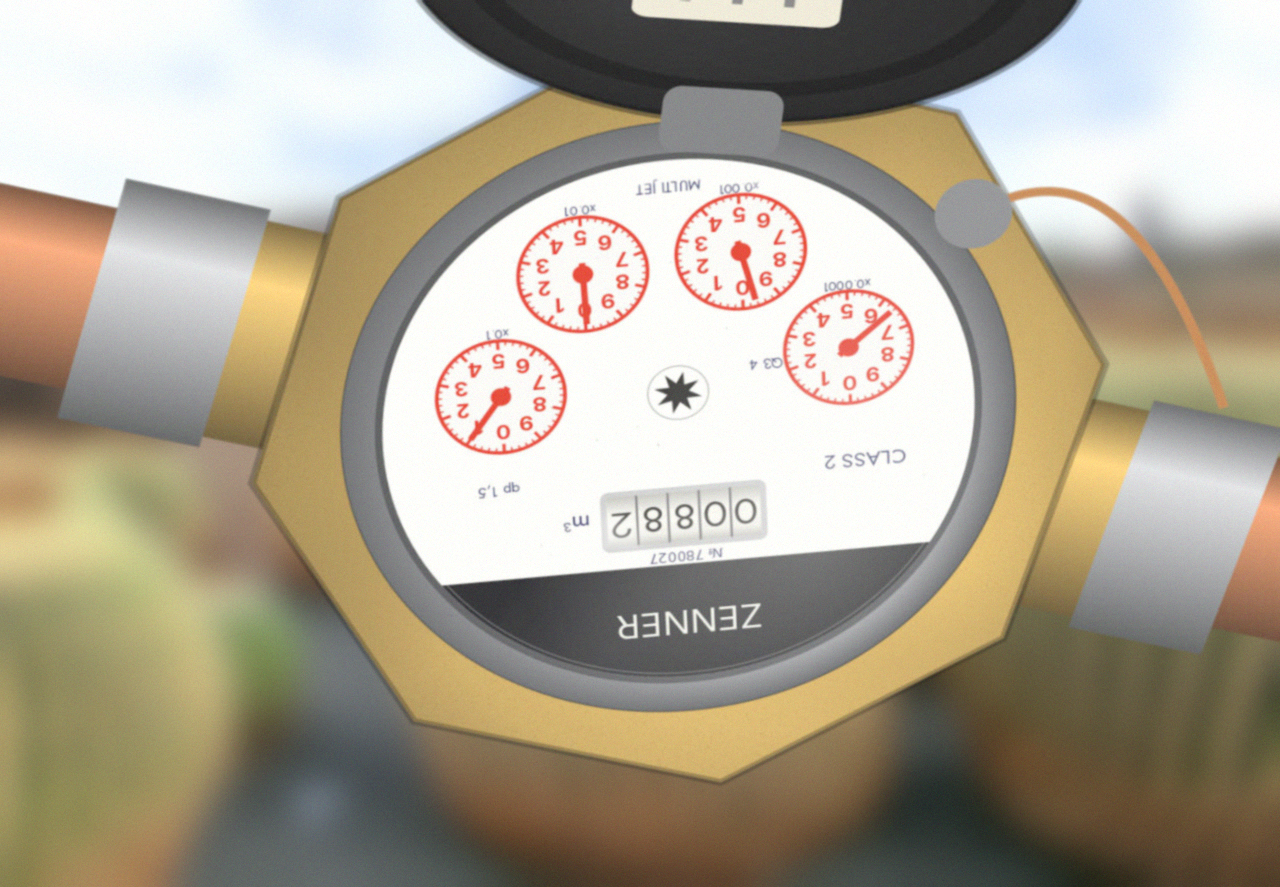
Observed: 882.0996 m³
